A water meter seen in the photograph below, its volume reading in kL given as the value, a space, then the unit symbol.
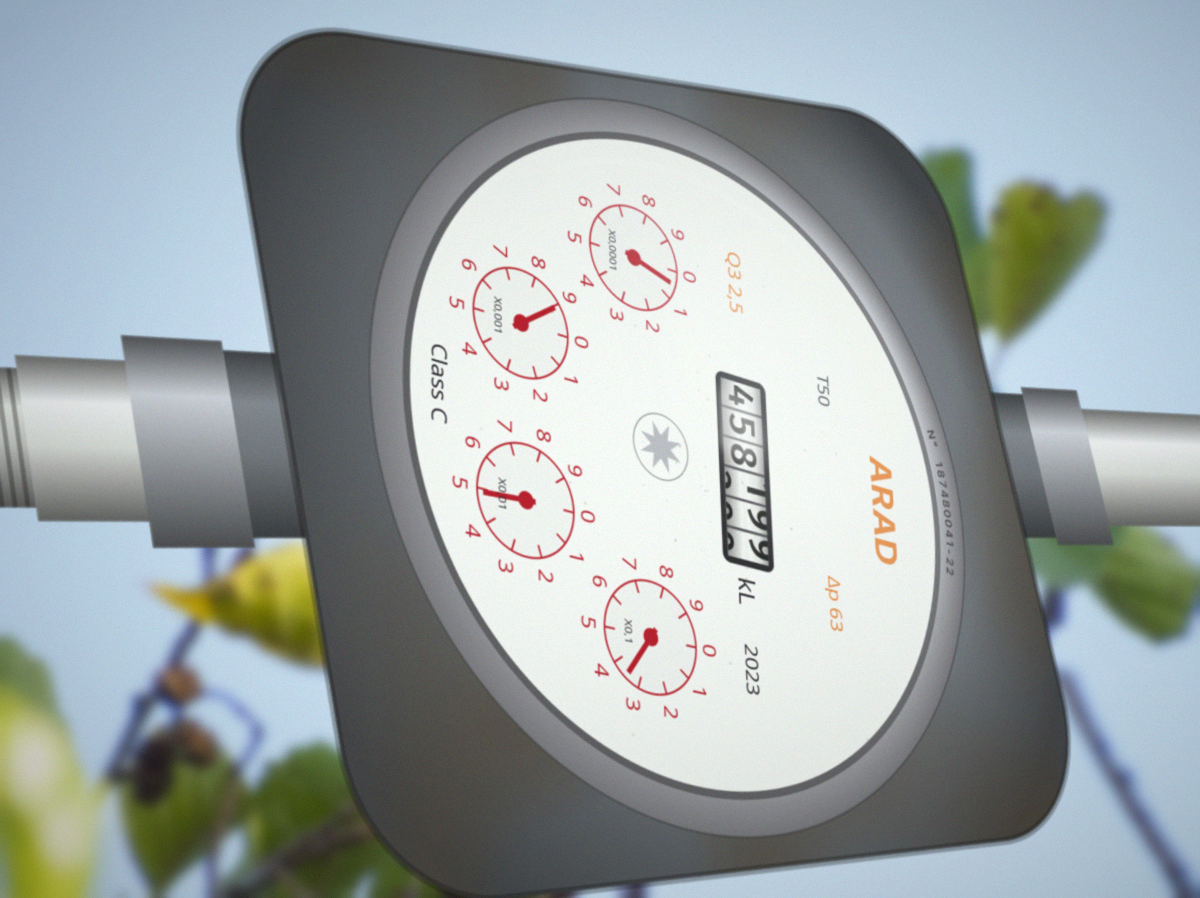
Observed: 458199.3490 kL
